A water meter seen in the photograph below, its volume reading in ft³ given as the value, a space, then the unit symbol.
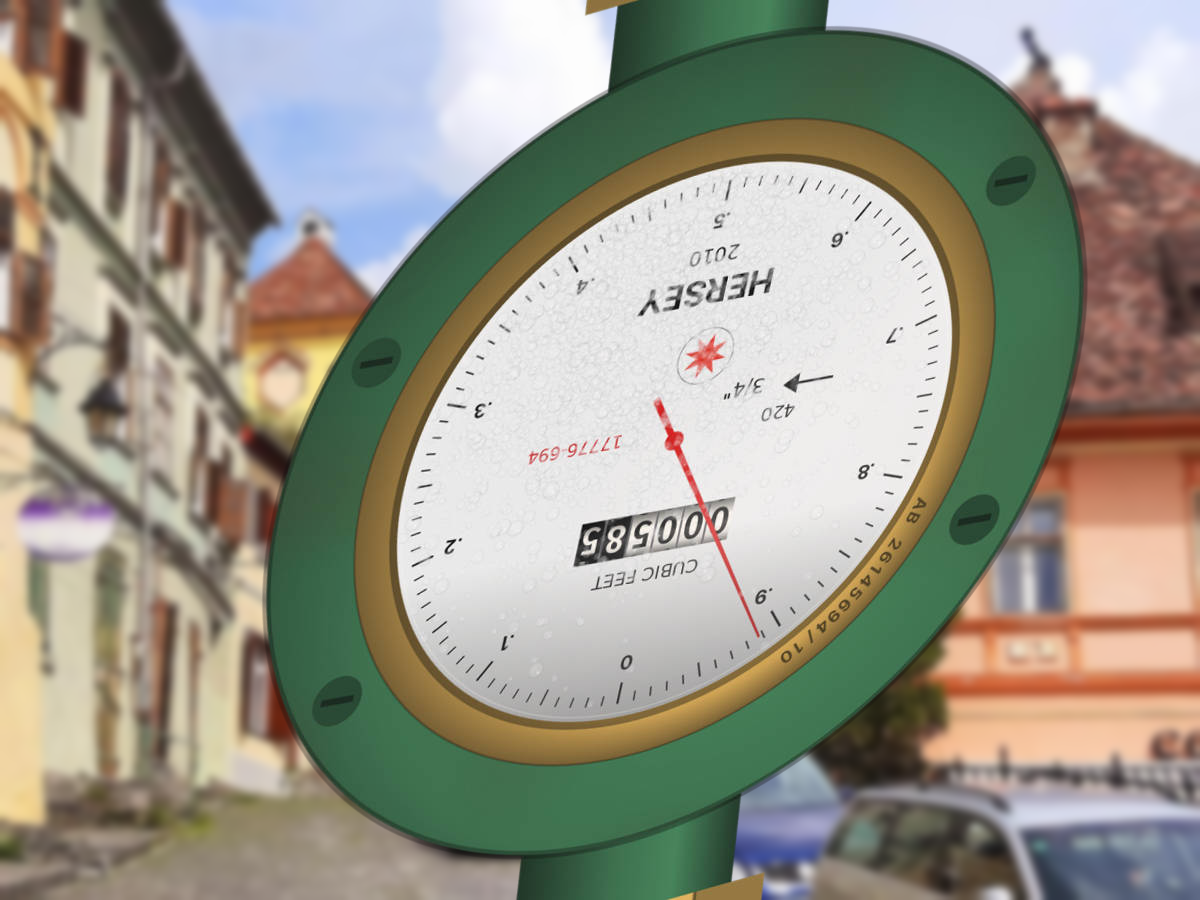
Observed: 584.91 ft³
